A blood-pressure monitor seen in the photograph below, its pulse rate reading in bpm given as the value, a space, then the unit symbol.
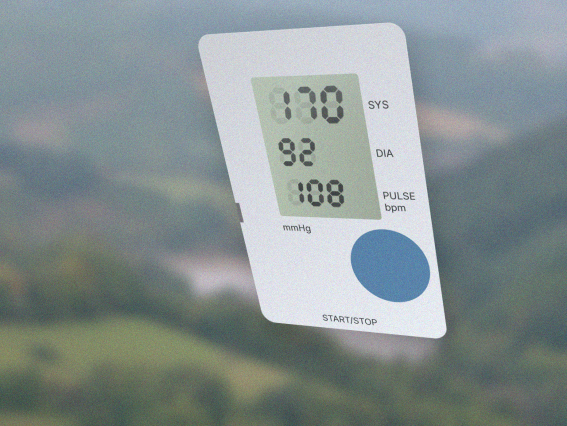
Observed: 108 bpm
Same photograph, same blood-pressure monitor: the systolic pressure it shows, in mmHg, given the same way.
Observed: 170 mmHg
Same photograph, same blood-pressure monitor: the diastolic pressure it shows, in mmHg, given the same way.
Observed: 92 mmHg
